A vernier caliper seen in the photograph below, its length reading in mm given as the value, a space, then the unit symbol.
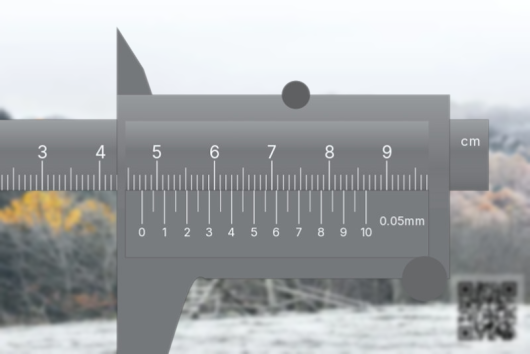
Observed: 47.4 mm
